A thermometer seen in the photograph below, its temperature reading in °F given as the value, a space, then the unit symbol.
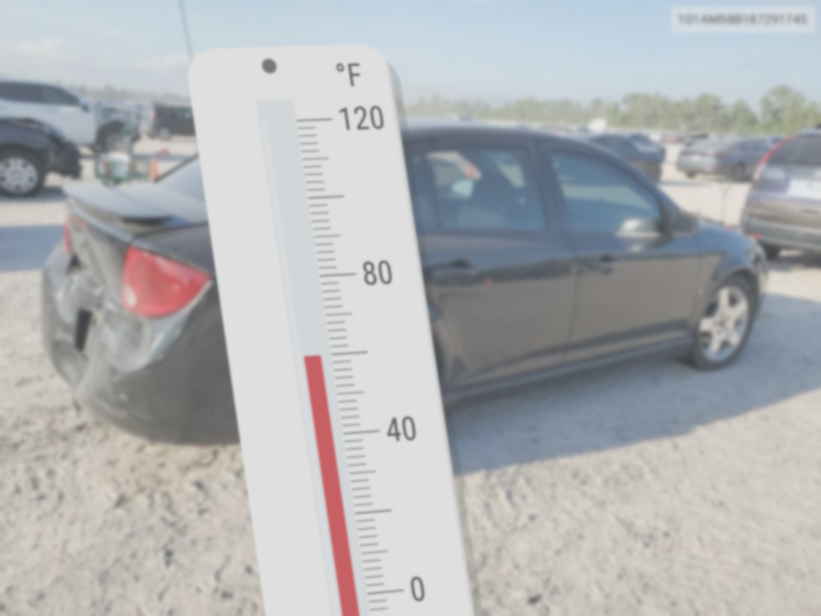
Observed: 60 °F
